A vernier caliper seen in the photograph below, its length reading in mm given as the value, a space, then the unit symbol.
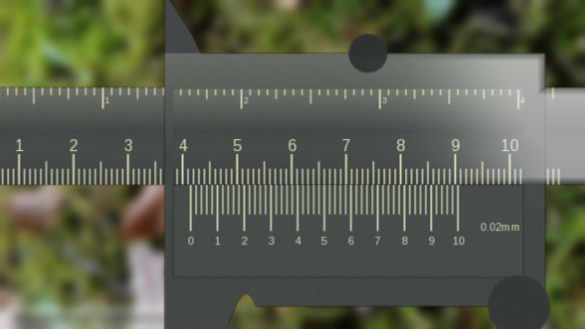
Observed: 41.5 mm
